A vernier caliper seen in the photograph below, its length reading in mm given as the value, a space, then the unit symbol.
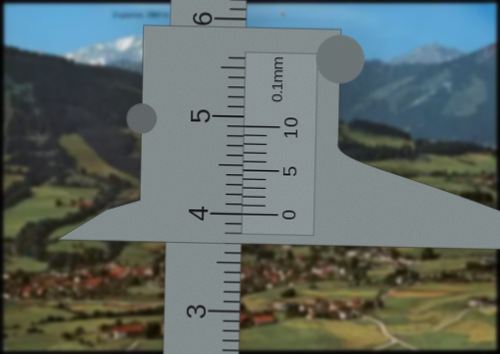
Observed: 40.0 mm
